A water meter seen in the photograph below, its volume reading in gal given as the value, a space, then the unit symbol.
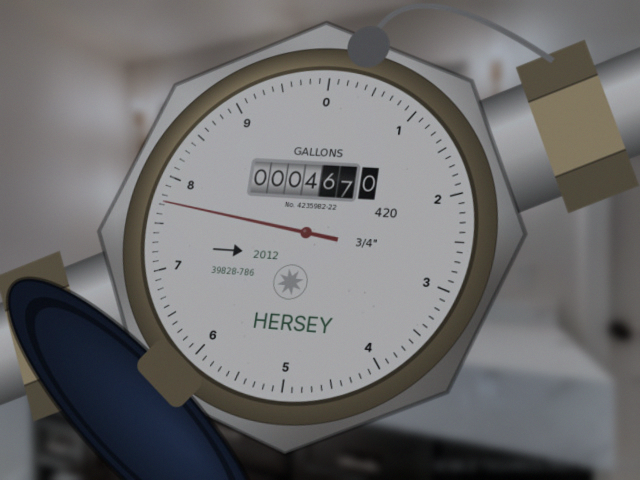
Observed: 4667.7 gal
